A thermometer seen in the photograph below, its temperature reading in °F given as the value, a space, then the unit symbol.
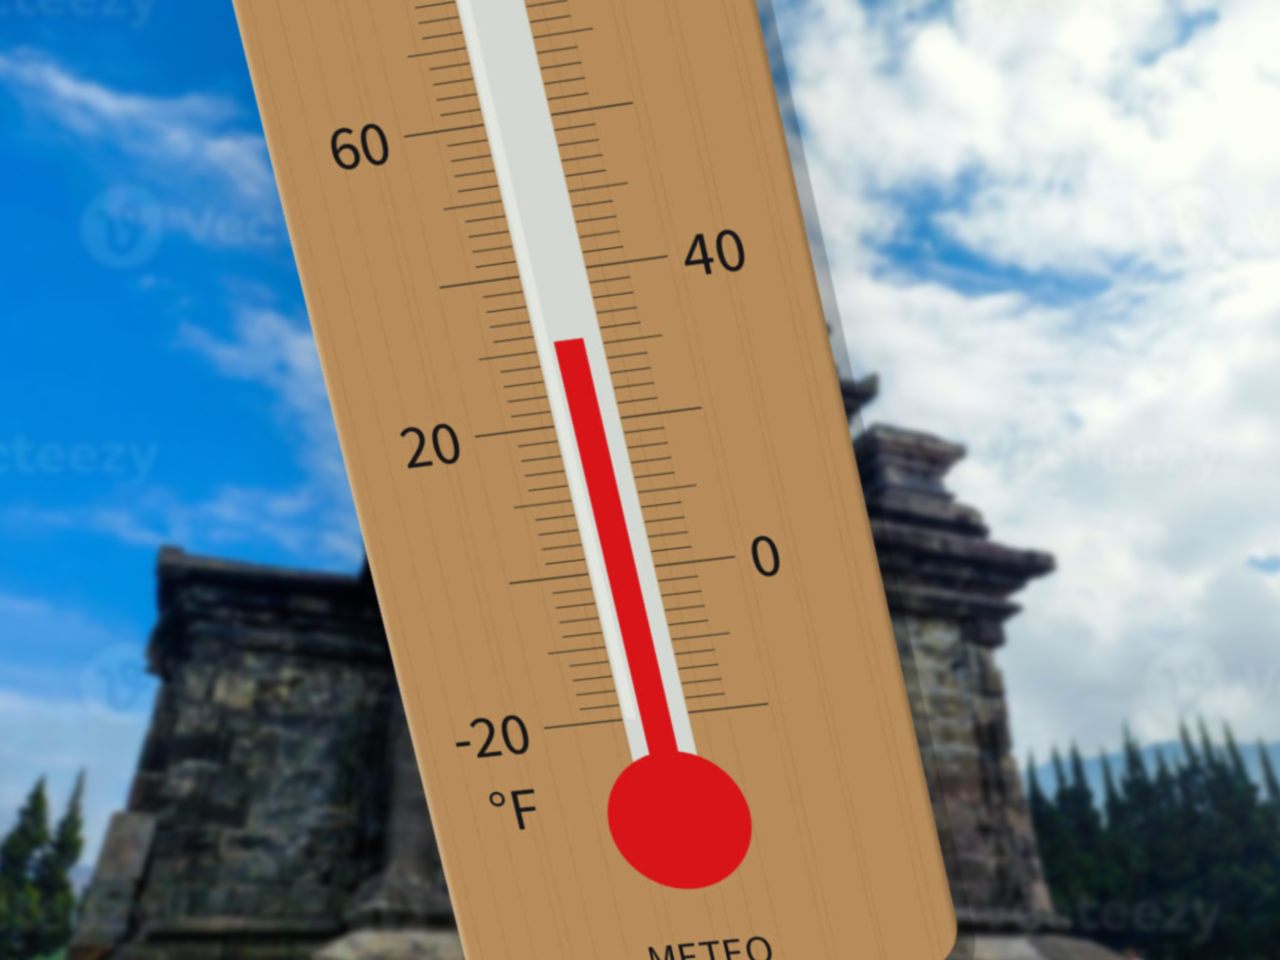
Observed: 31 °F
